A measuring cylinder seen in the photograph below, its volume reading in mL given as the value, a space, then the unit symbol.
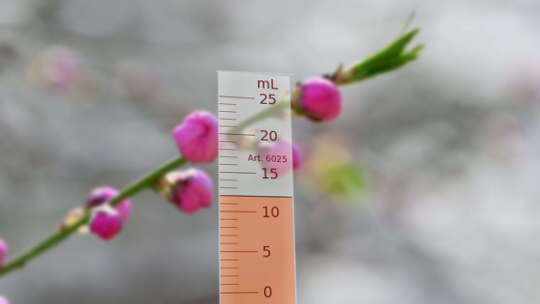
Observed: 12 mL
